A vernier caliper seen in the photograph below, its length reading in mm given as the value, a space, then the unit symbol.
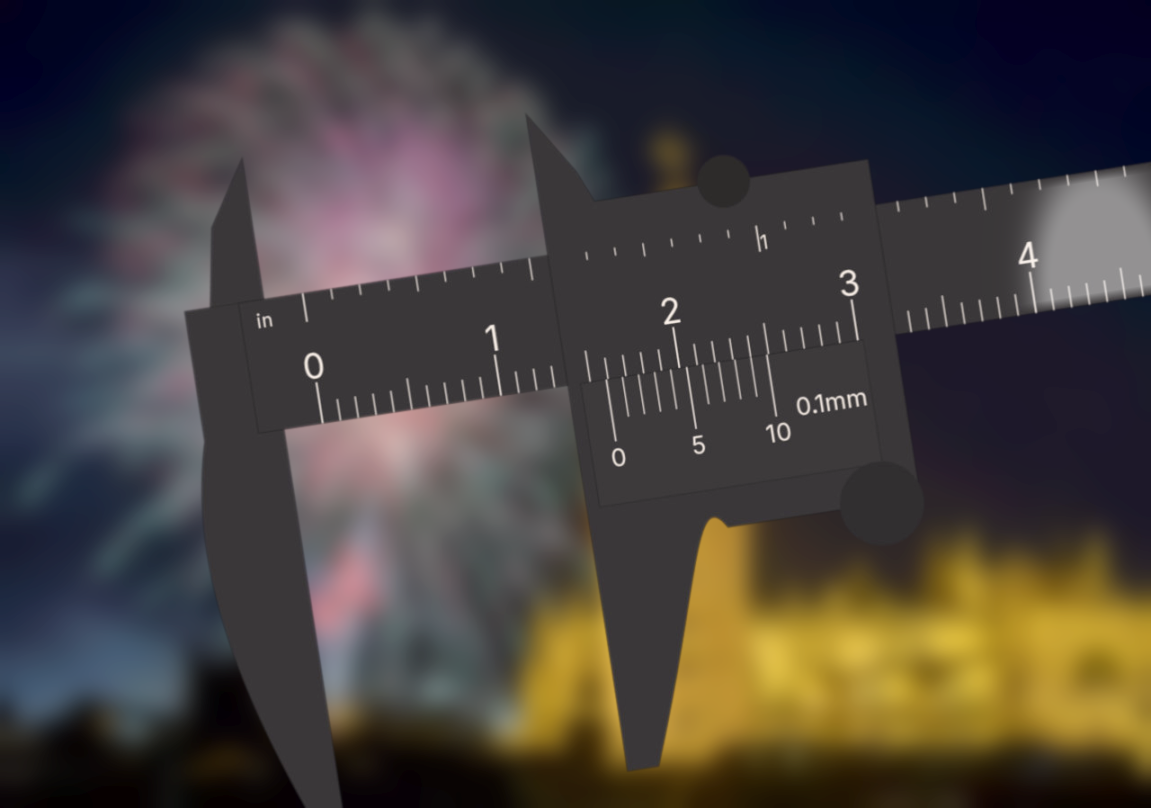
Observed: 15.9 mm
